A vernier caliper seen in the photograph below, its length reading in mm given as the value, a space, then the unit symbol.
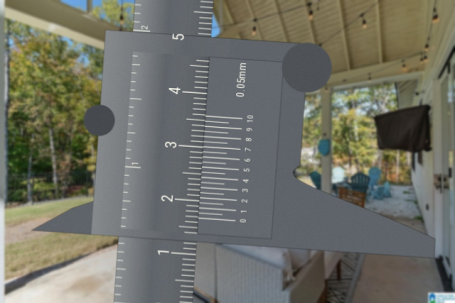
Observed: 16.8 mm
